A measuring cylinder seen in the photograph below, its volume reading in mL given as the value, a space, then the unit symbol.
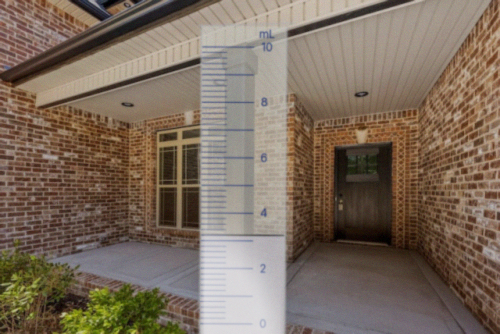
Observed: 3.2 mL
